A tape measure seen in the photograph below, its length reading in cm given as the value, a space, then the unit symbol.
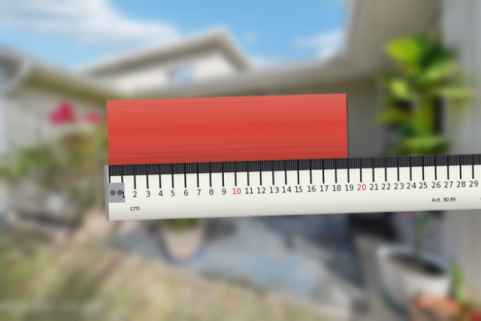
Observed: 19 cm
